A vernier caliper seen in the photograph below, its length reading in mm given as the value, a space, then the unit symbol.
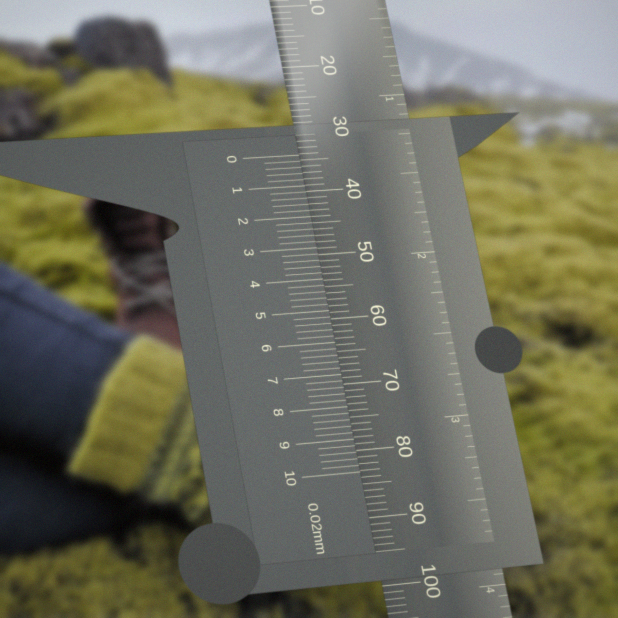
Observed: 34.2 mm
